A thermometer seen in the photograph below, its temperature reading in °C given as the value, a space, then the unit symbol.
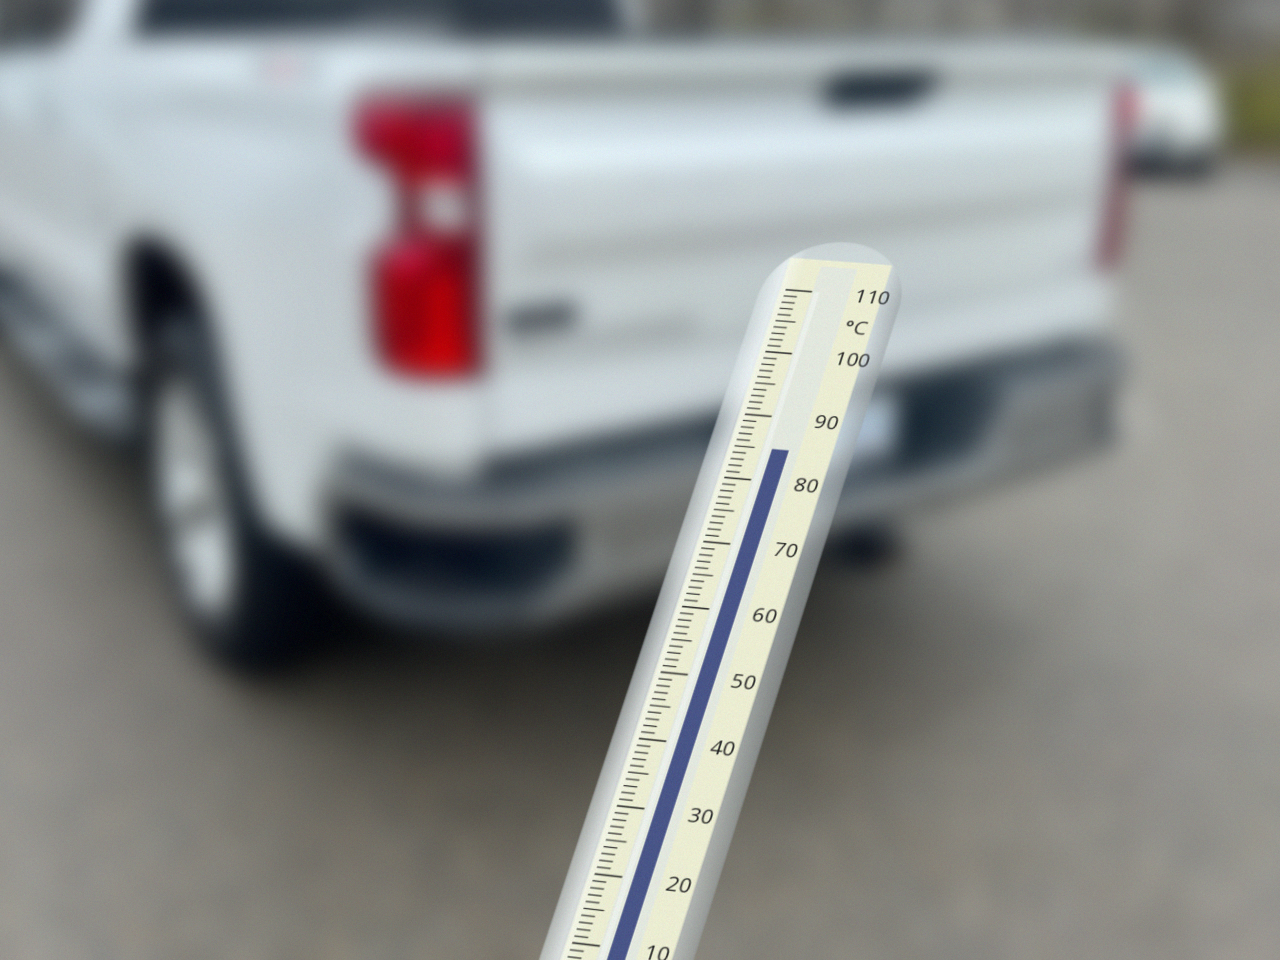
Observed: 85 °C
